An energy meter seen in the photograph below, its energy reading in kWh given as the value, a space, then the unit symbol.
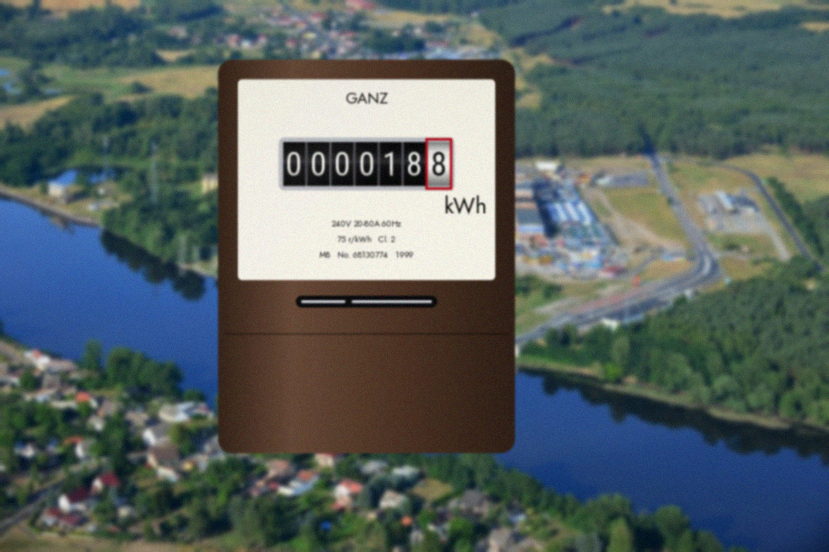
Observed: 18.8 kWh
